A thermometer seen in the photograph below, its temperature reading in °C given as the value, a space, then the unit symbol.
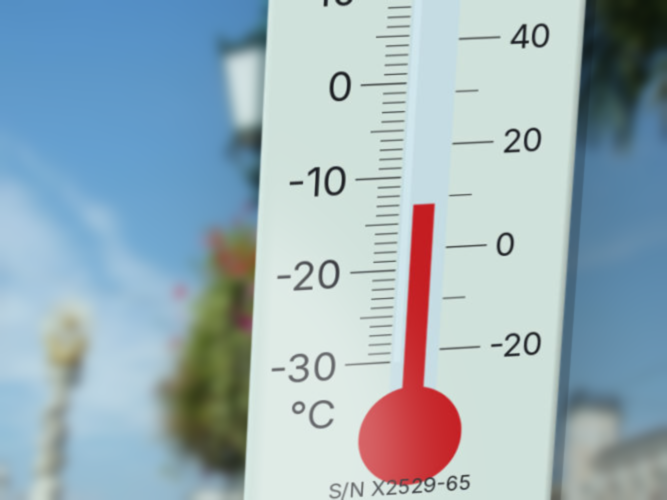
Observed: -13 °C
